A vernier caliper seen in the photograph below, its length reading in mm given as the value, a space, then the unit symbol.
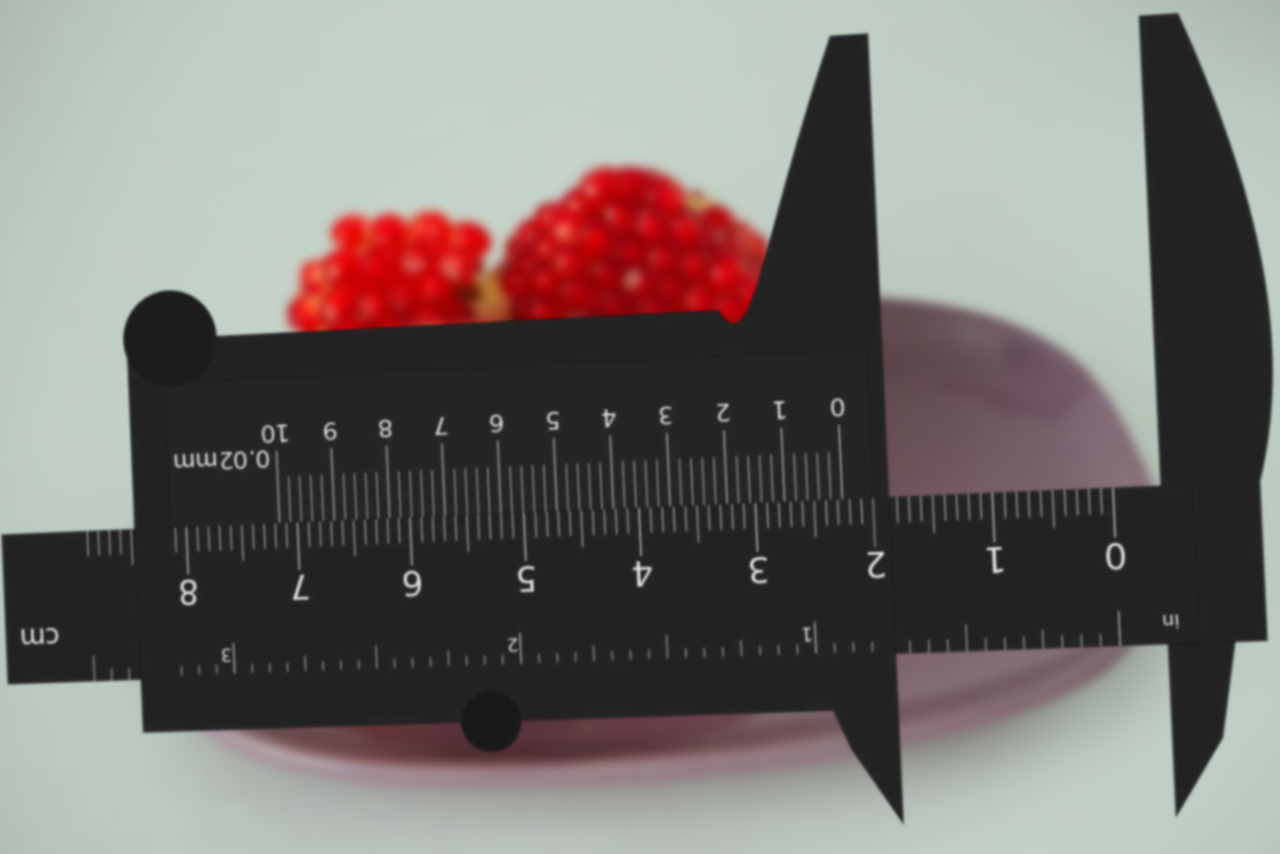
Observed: 22.6 mm
